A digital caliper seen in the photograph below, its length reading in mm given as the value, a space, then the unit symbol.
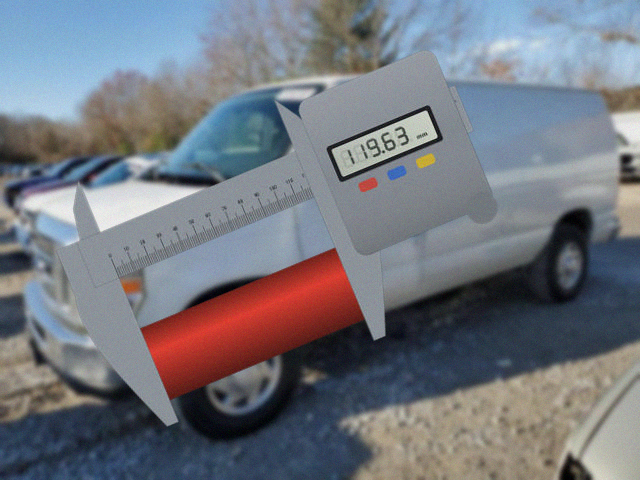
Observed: 119.63 mm
